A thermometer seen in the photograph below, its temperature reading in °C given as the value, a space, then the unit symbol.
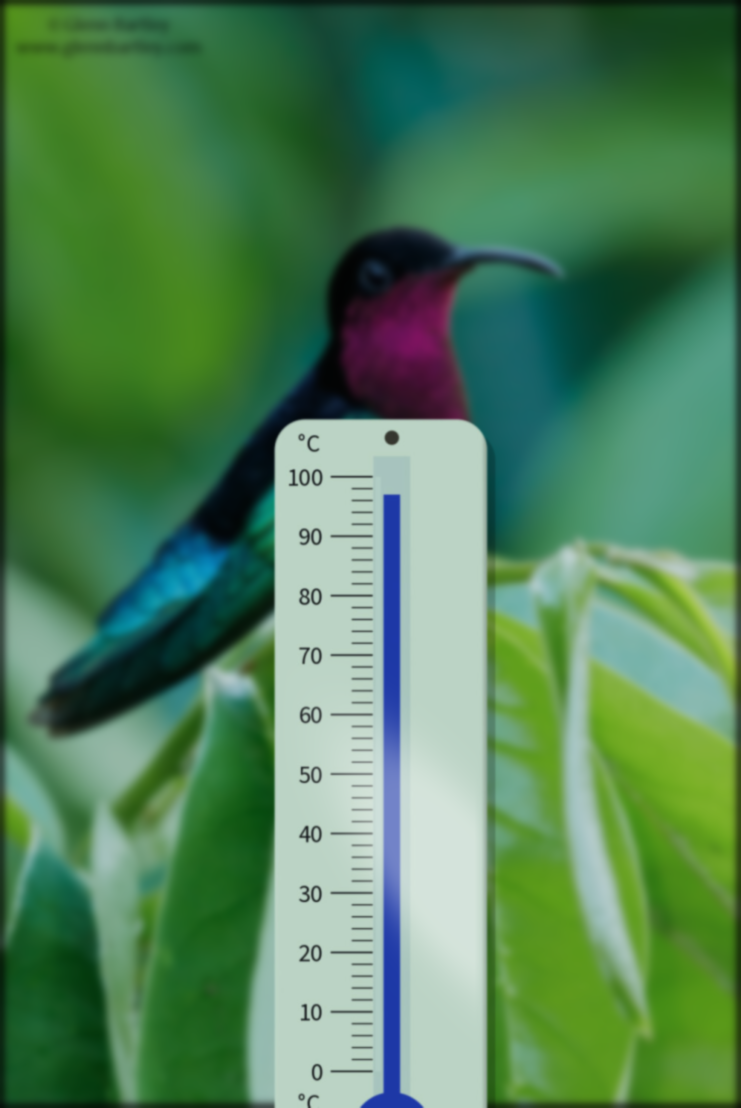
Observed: 97 °C
